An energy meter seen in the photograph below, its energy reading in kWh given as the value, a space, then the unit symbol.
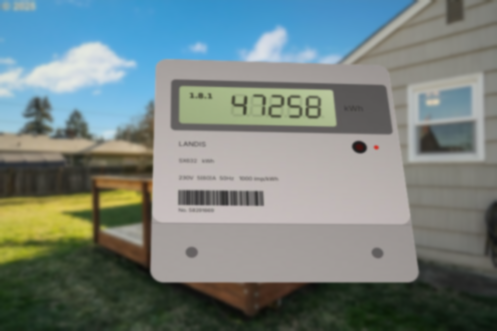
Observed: 47258 kWh
